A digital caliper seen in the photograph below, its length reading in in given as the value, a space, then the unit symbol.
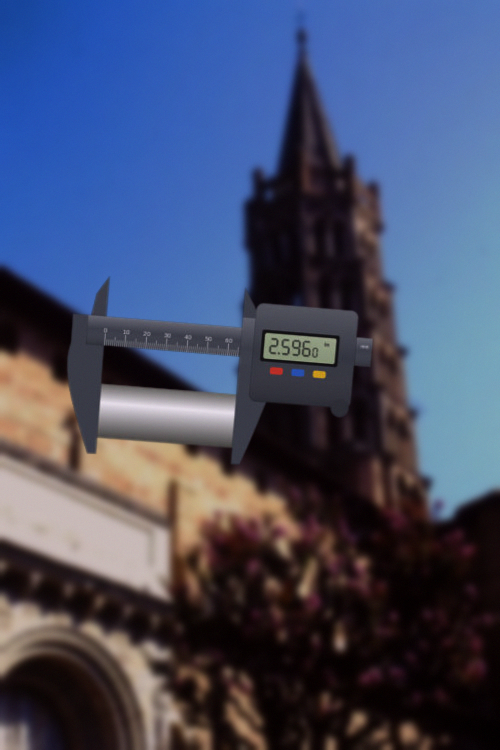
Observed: 2.5960 in
